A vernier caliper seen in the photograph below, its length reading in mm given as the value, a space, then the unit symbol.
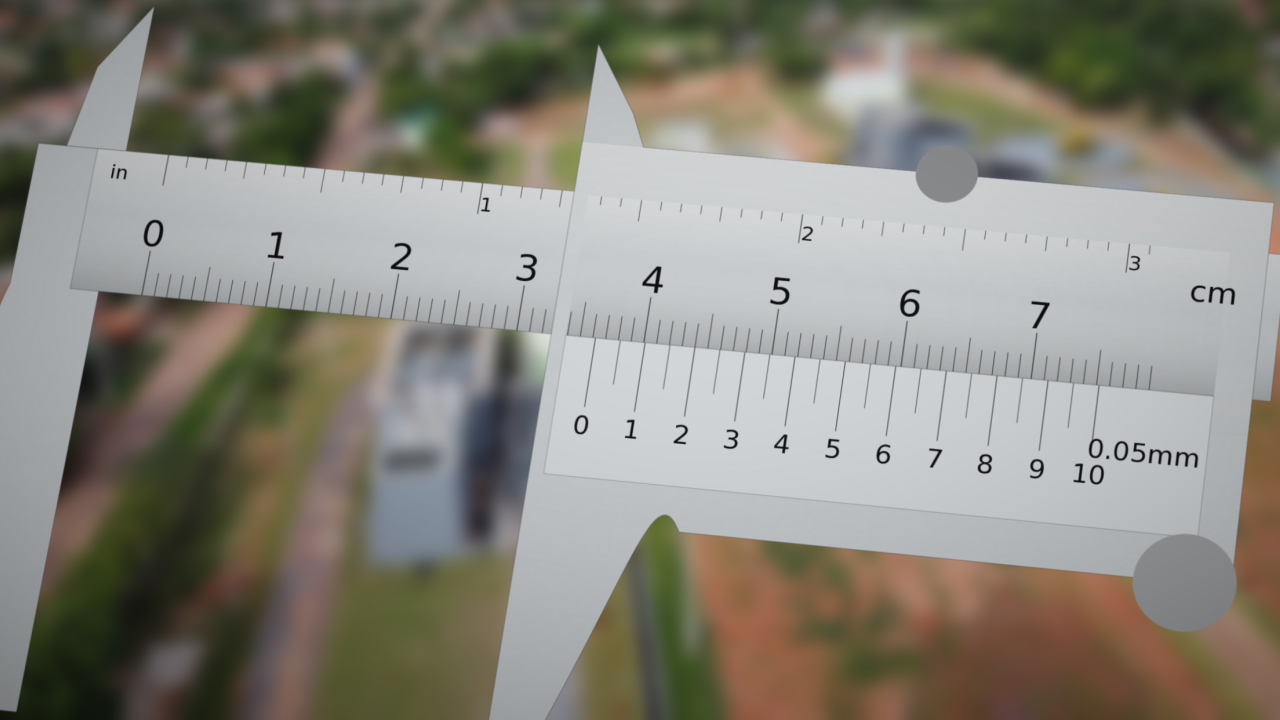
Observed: 36.2 mm
